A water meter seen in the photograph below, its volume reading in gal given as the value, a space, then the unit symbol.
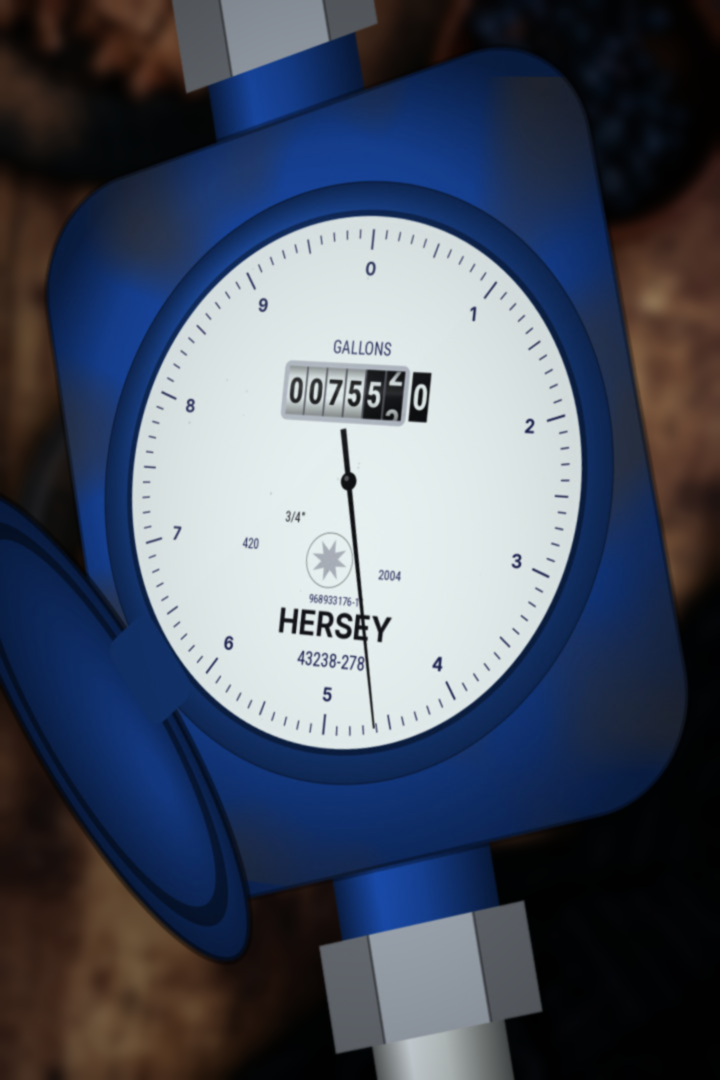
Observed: 75524.6 gal
